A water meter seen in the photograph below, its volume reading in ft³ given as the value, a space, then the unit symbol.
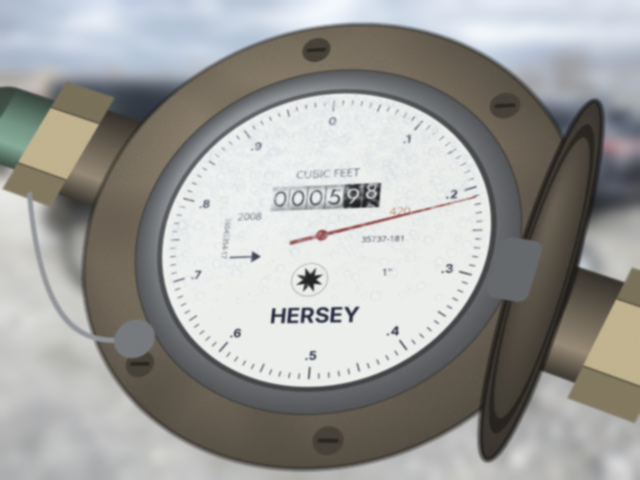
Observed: 598.21 ft³
